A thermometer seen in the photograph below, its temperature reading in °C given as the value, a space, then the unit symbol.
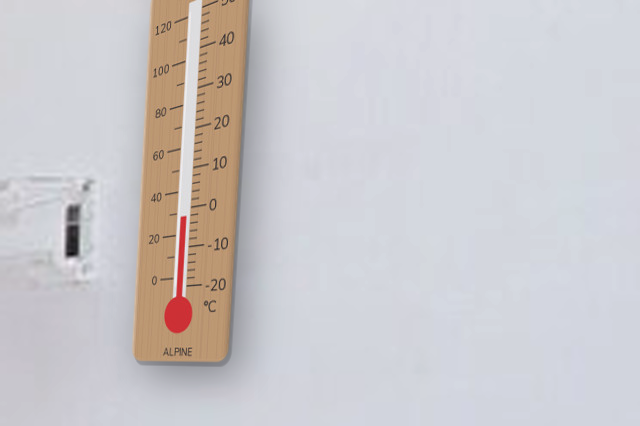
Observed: -2 °C
